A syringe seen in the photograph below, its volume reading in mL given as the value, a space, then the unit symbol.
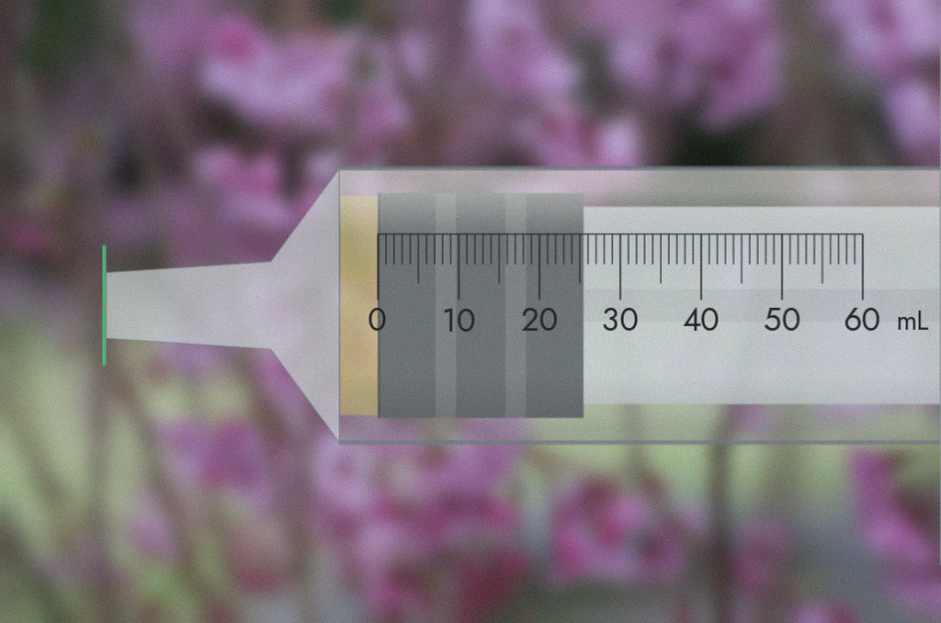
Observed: 0 mL
